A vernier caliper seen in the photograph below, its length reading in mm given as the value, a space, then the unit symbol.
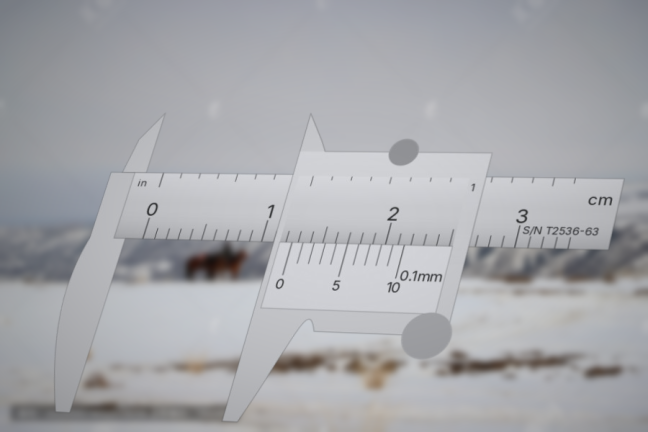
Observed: 12.5 mm
